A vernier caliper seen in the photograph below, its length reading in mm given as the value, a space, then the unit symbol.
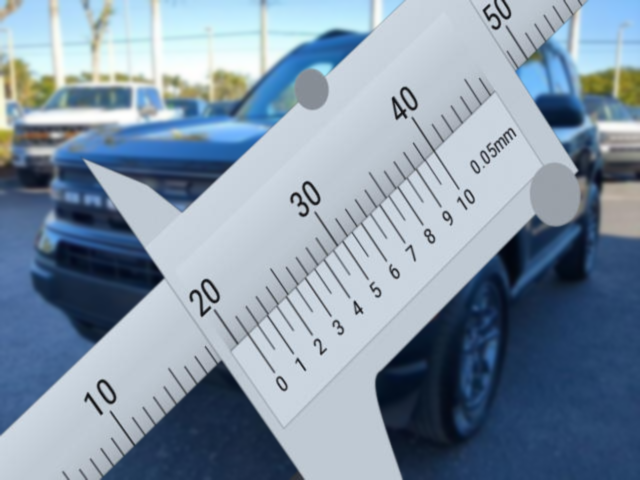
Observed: 21.0 mm
